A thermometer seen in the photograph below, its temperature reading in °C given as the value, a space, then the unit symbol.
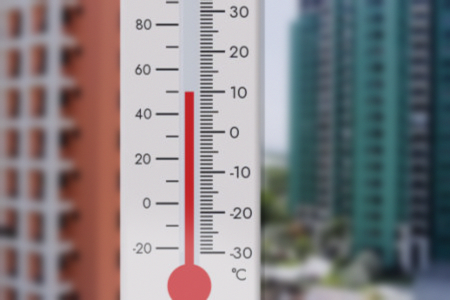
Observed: 10 °C
